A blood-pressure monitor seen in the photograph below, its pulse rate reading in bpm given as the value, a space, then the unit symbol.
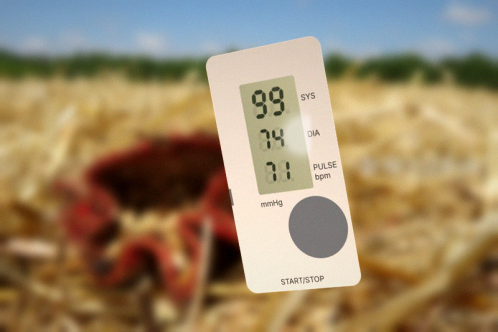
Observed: 71 bpm
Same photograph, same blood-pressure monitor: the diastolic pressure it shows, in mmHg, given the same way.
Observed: 74 mmHg
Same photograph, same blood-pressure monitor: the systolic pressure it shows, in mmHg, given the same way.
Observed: 99 mmHg
